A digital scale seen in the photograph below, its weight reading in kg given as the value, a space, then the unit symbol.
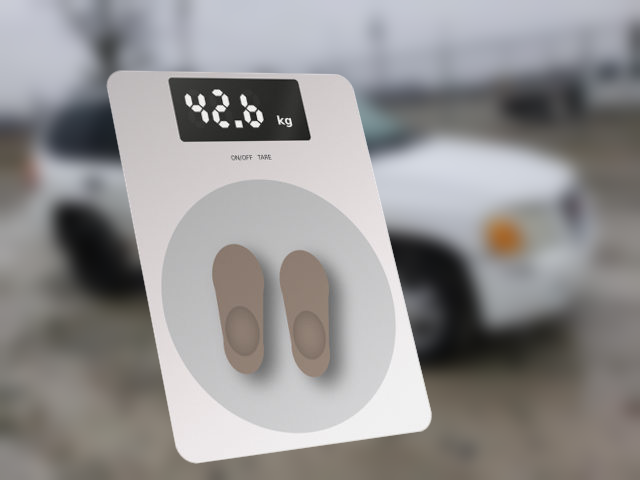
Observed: 42.6 kg
